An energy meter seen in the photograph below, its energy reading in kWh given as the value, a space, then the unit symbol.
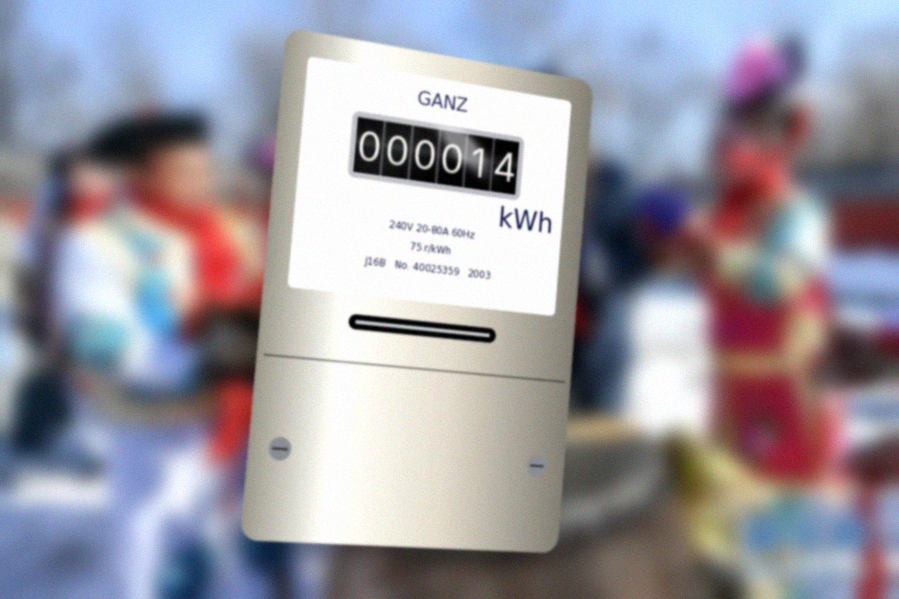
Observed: 14 kWh
